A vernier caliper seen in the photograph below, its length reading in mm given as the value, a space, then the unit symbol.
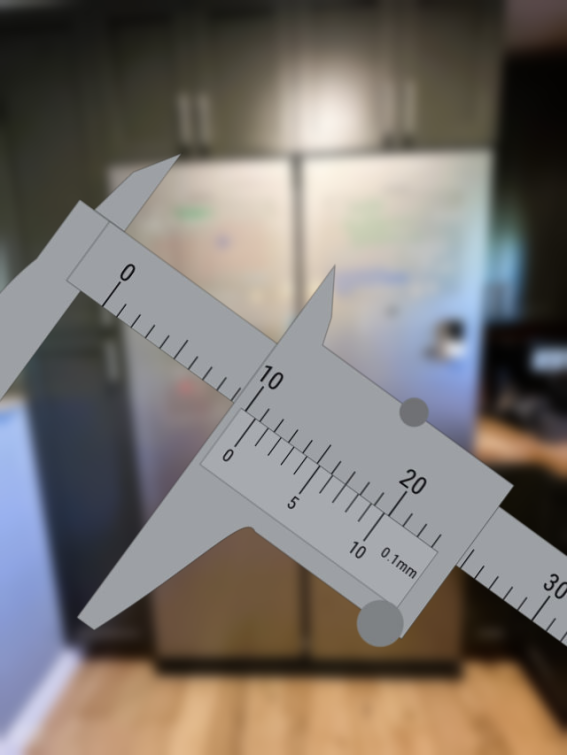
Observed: 10.7 mm
